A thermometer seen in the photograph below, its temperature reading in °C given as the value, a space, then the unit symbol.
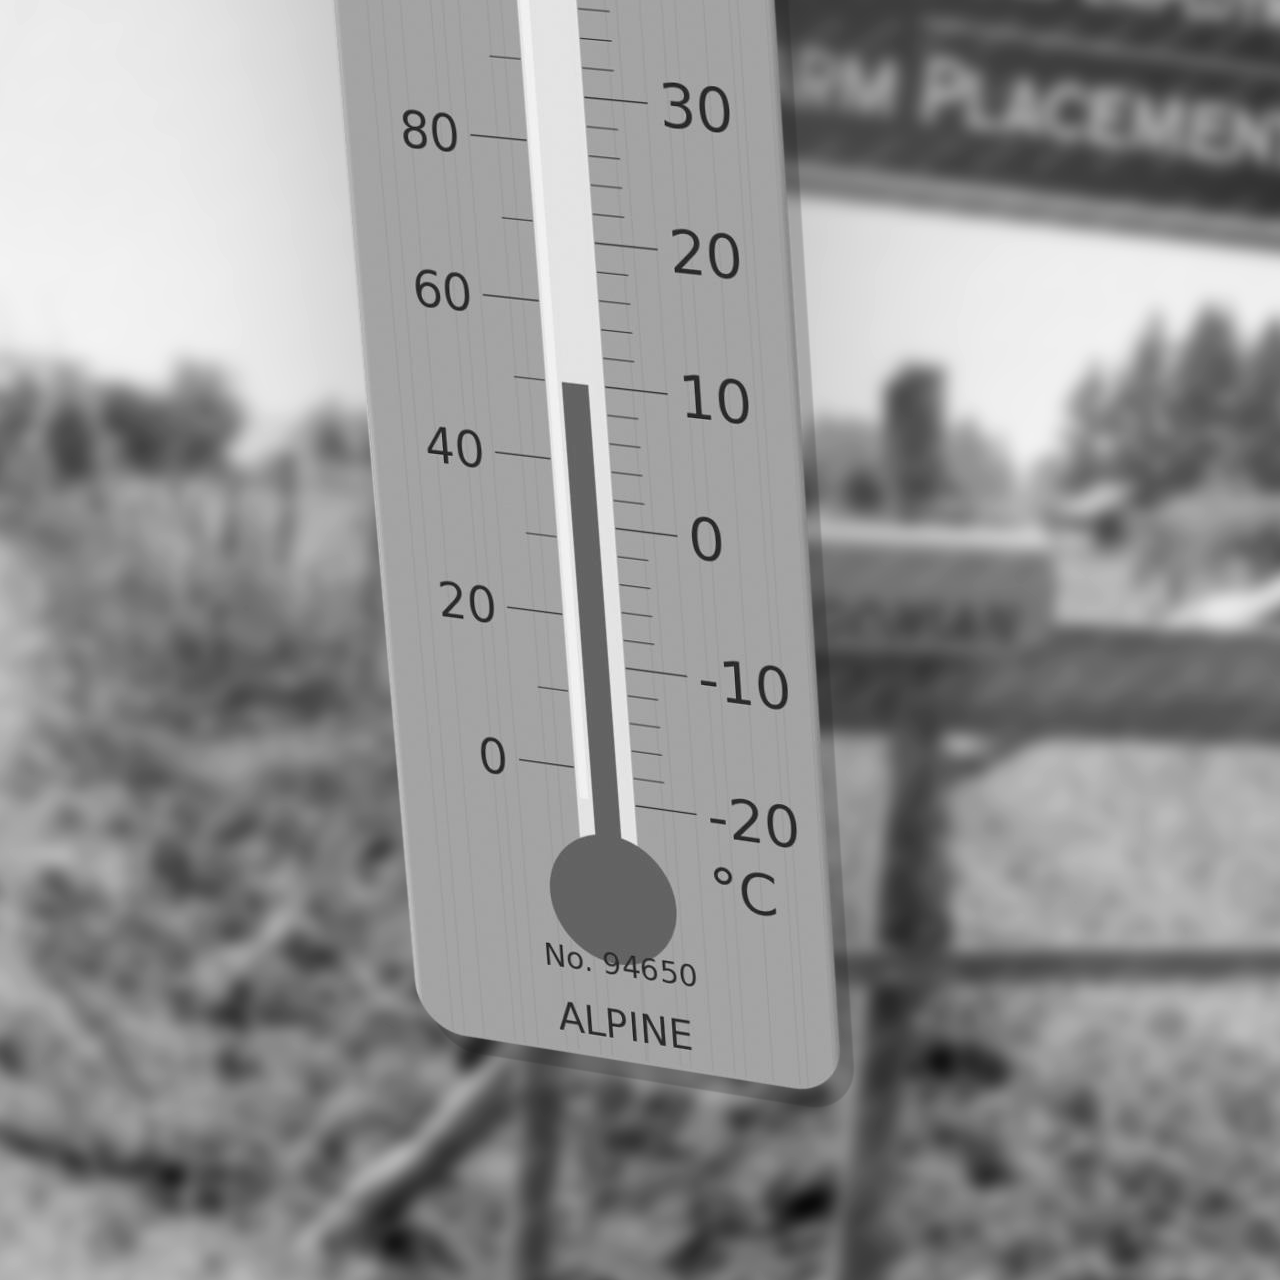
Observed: 10 °C
